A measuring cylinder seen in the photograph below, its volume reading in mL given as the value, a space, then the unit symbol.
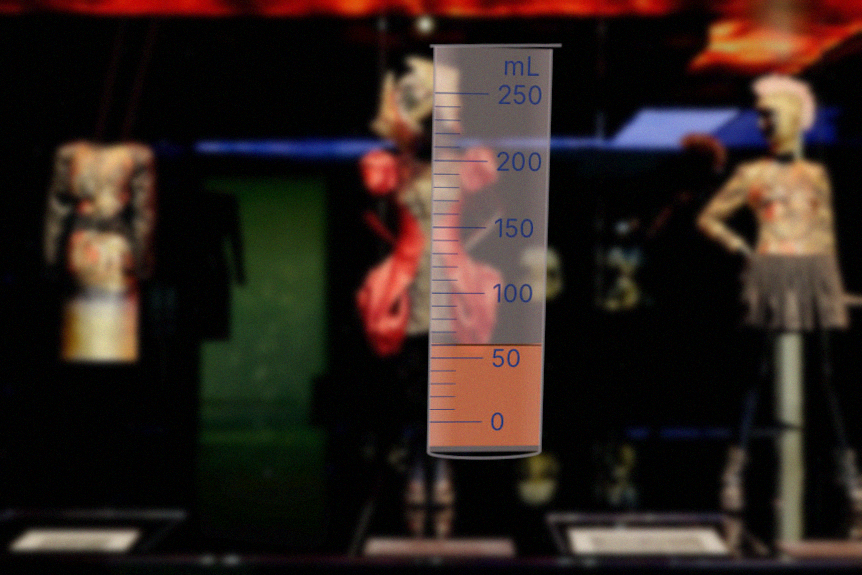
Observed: 60 mL
